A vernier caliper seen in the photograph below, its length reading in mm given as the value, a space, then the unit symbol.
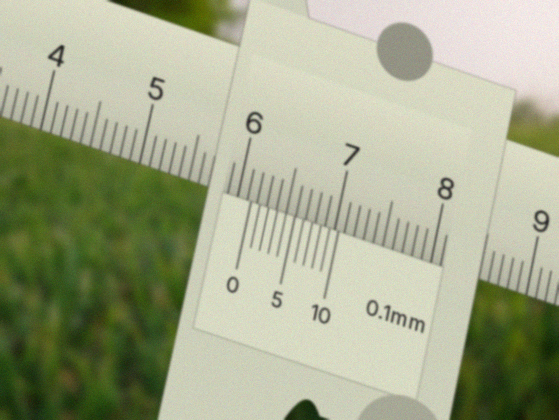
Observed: 61.4 mm
